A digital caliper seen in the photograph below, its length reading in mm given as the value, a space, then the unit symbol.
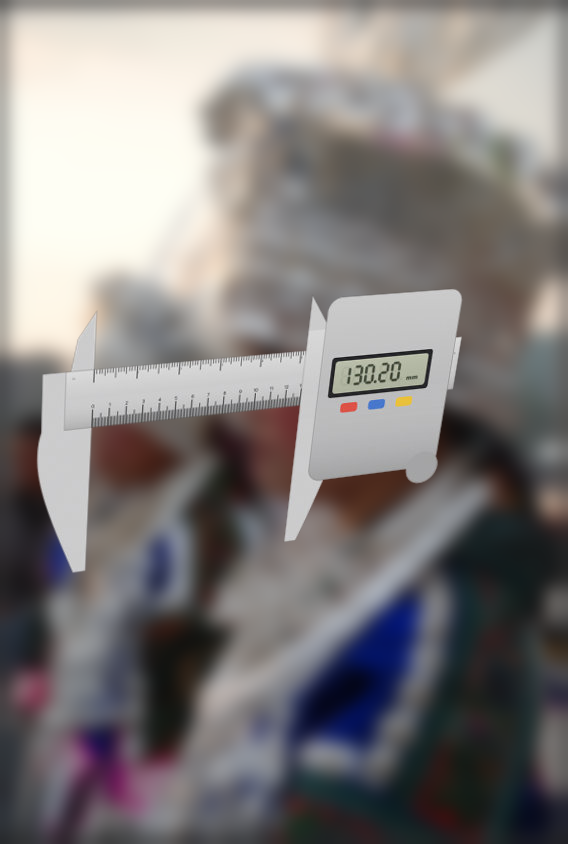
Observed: 130.20 mm
